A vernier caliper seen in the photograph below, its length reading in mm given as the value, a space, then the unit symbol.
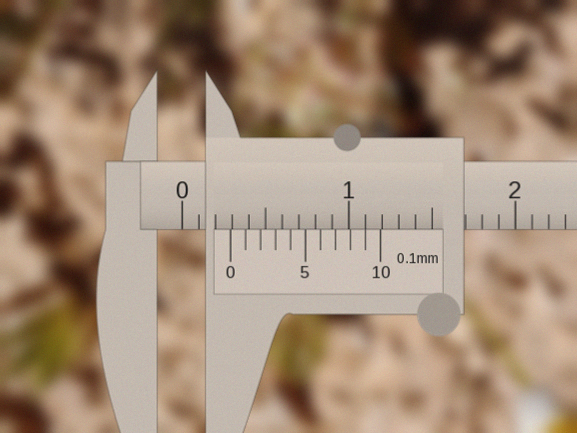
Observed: 2.9 mm
